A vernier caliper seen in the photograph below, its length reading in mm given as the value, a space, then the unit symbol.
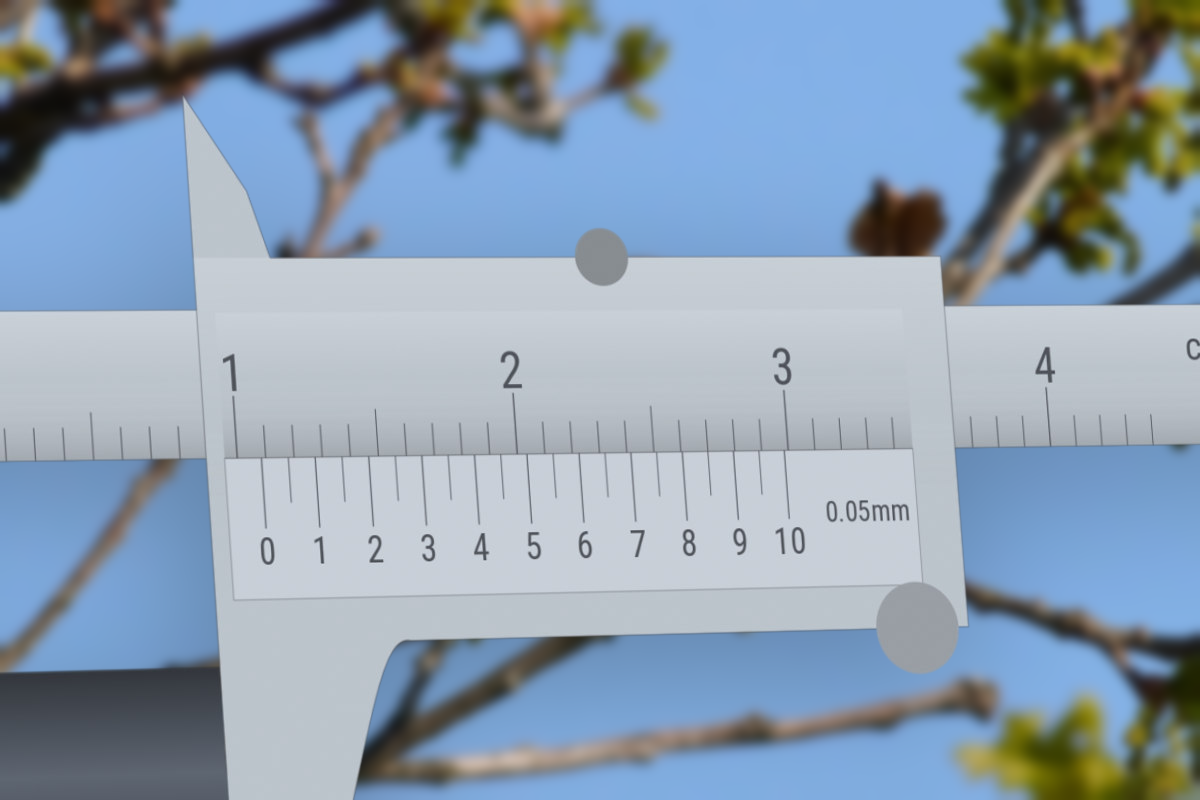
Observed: 10.85 mm
